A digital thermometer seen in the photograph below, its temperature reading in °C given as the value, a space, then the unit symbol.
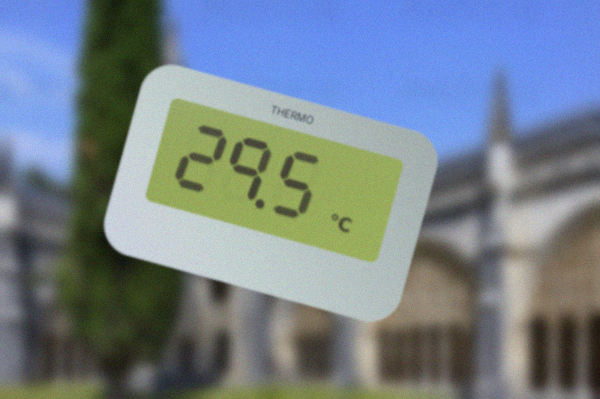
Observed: 29.5 °C
